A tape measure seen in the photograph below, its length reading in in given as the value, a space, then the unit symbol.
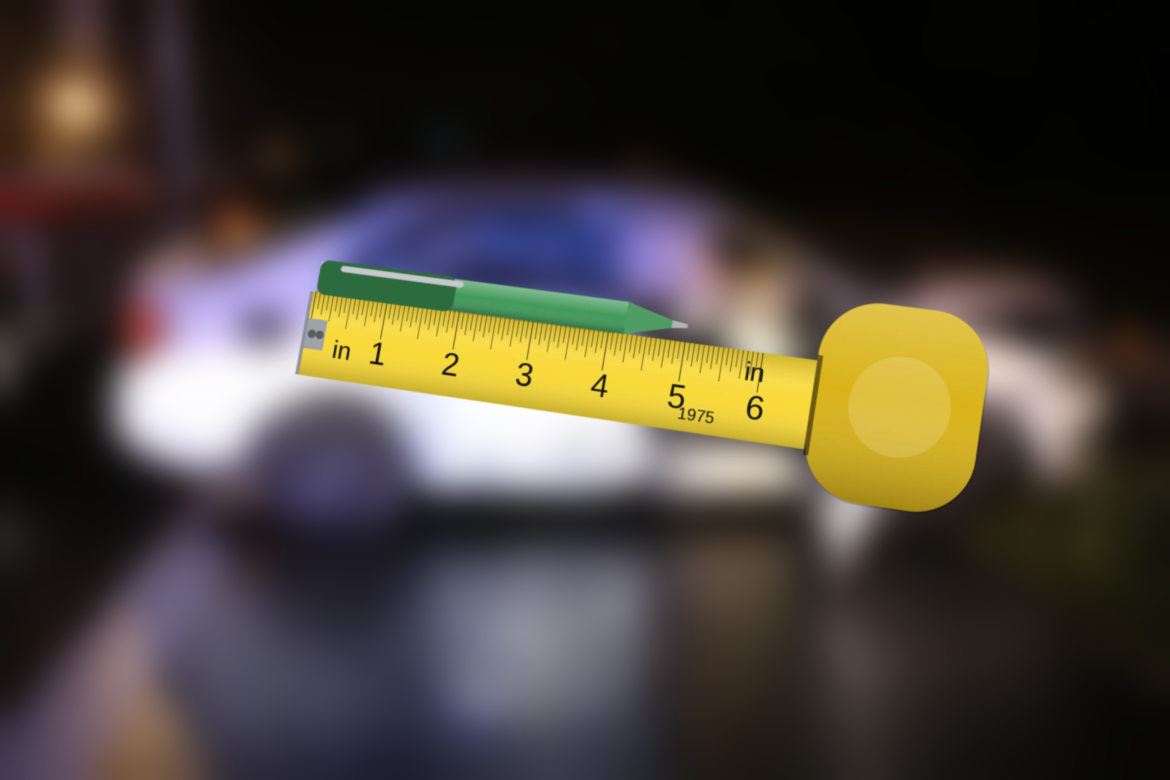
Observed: 5 in
